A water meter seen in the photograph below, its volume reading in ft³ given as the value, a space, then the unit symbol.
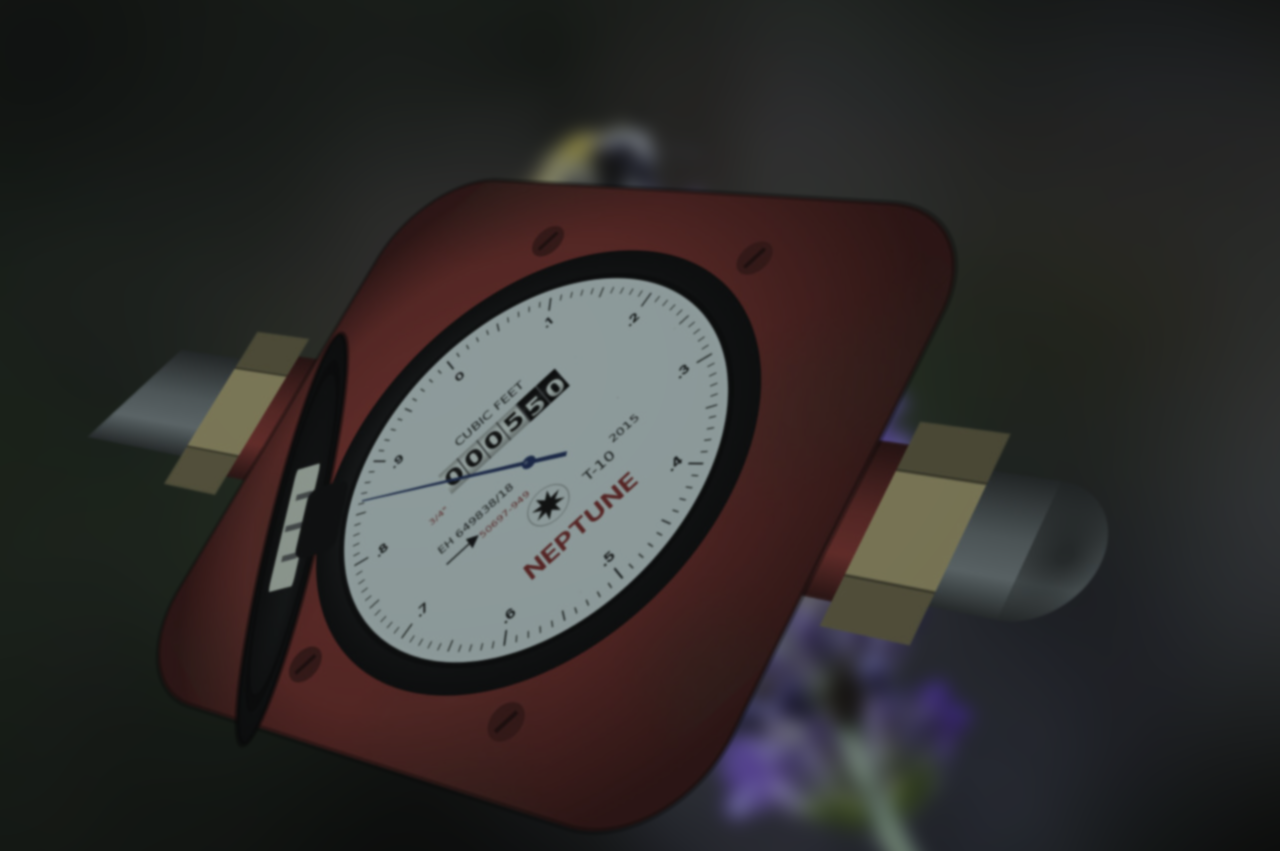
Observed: 549.86 ft³
